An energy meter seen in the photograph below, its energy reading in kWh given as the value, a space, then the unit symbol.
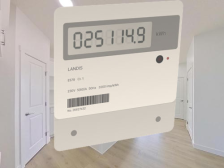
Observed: 25114.9 kWh
